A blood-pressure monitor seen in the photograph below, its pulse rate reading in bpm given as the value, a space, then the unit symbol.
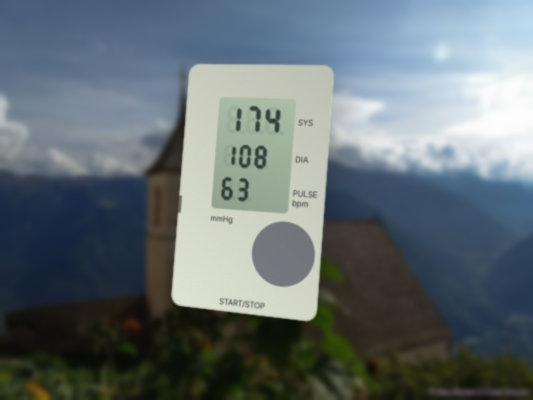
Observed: 63 bpm
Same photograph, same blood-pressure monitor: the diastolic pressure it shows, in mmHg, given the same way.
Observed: 108 mmHg
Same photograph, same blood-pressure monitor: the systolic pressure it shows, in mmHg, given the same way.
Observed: 174 mmHg
